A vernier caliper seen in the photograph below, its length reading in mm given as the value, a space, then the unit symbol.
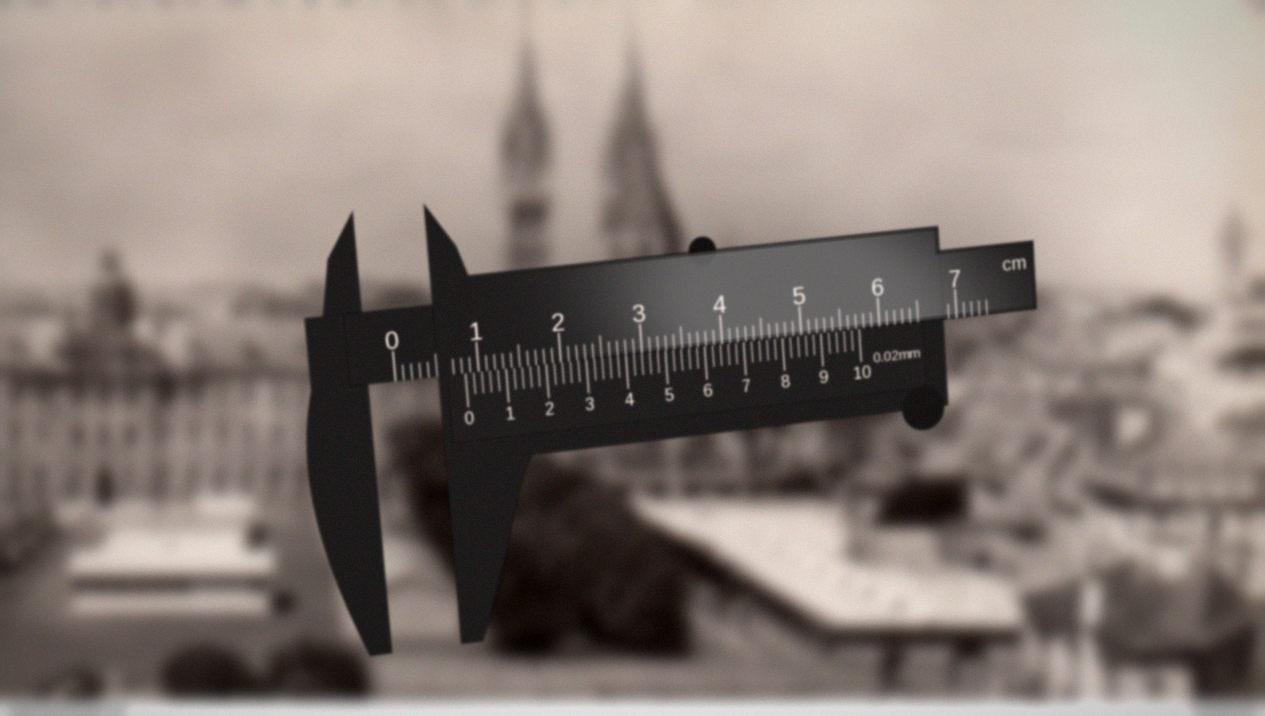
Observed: 8.4 mm
